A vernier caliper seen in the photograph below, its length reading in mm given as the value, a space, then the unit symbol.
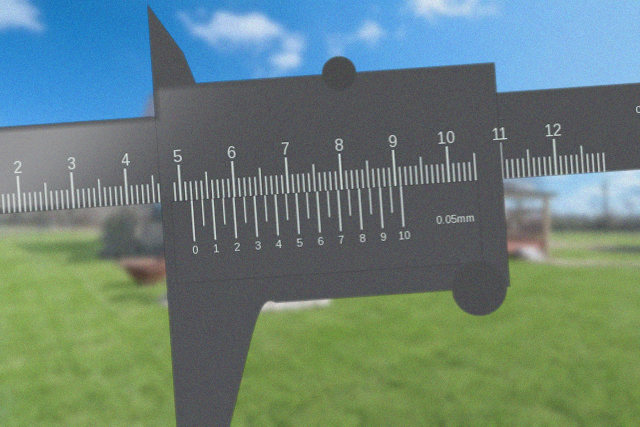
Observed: 52.0 mm
